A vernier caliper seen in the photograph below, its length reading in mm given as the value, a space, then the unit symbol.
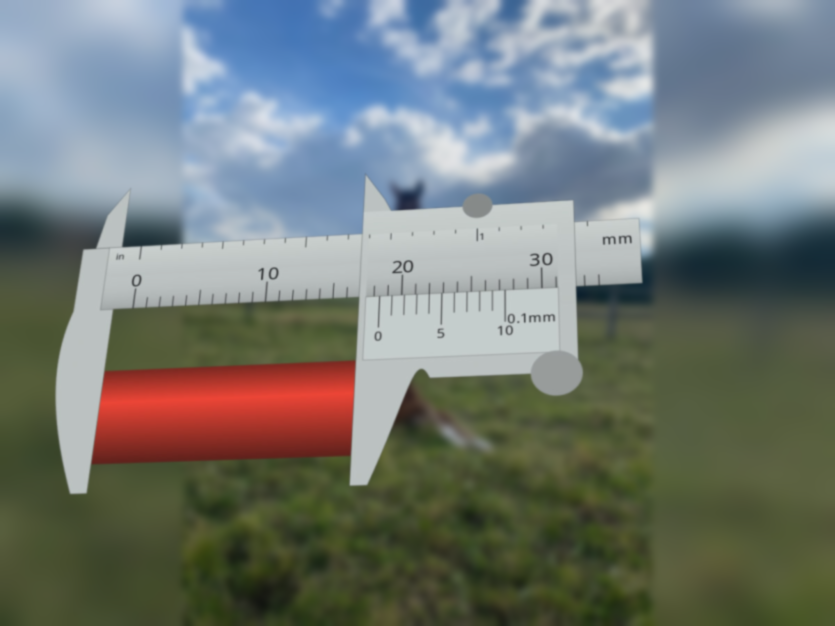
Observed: 18.4 mm
